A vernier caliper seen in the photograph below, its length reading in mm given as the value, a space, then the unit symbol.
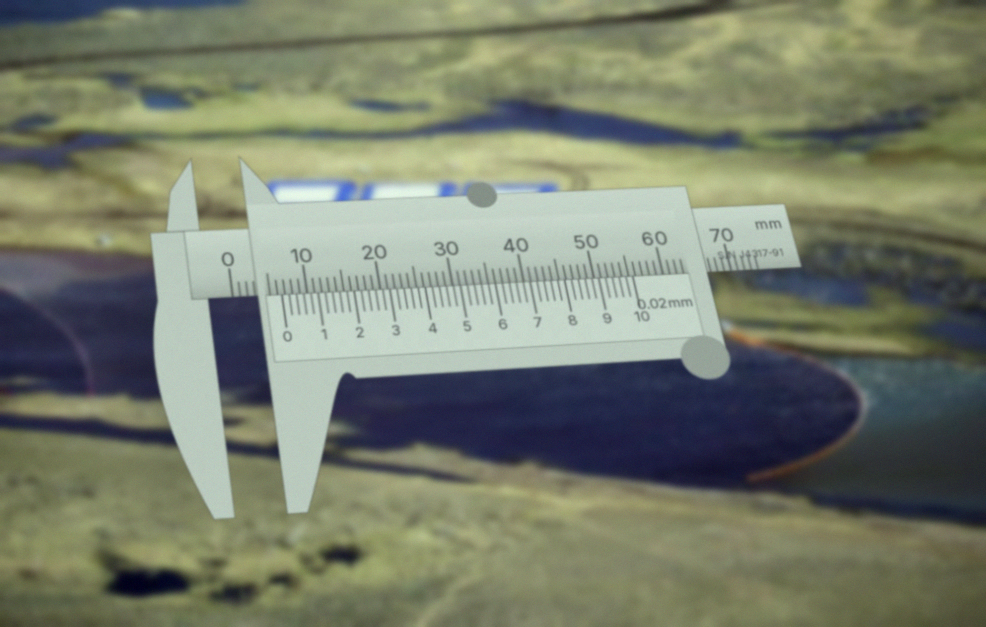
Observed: 6.6 mm
